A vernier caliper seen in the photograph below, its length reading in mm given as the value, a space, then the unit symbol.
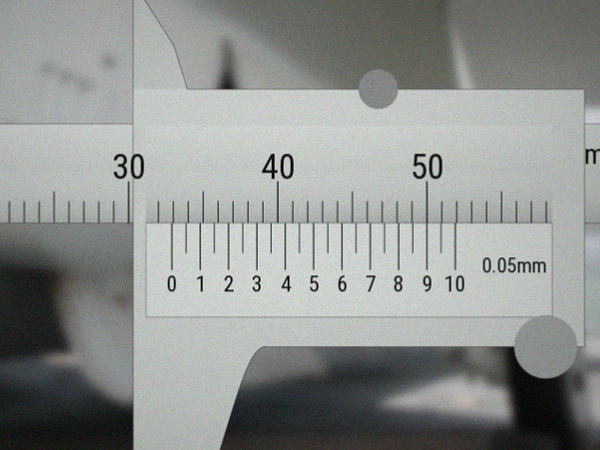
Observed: 32.9 mm
